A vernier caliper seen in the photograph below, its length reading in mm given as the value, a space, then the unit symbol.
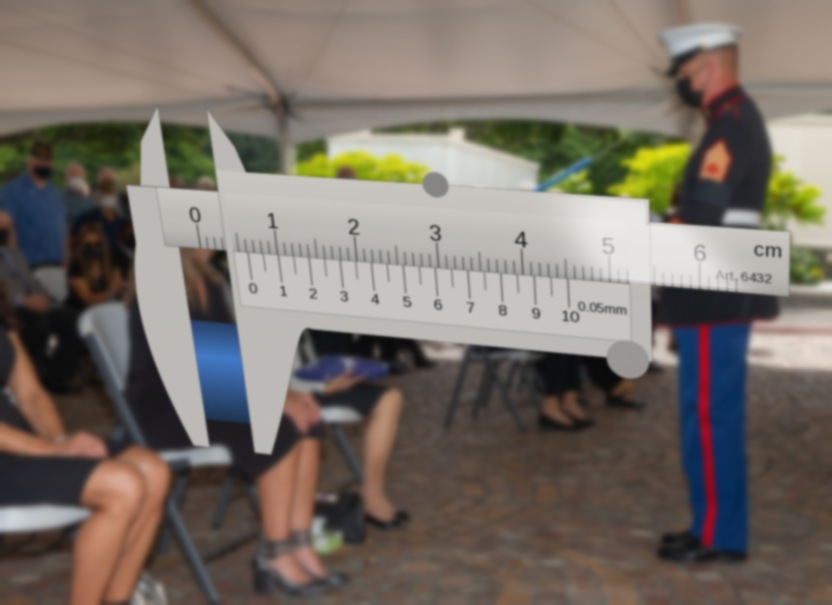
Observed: 6.2 mm
